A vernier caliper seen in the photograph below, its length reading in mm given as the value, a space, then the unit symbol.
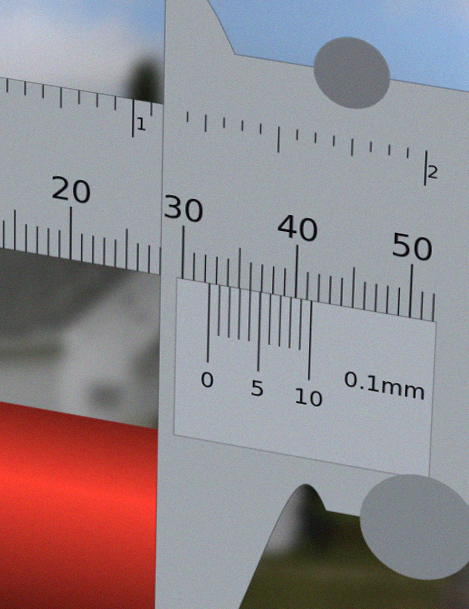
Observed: 32.4 mm
